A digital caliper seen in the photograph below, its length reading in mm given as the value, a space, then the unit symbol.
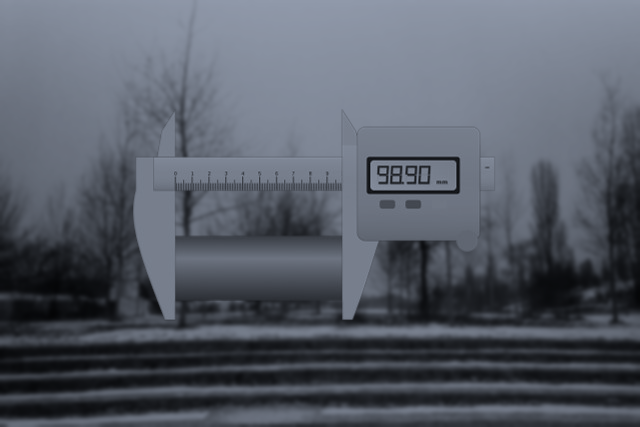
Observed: 98.90 mm
